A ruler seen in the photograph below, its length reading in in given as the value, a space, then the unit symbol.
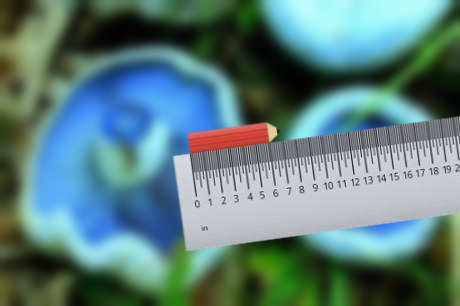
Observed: 7 in
